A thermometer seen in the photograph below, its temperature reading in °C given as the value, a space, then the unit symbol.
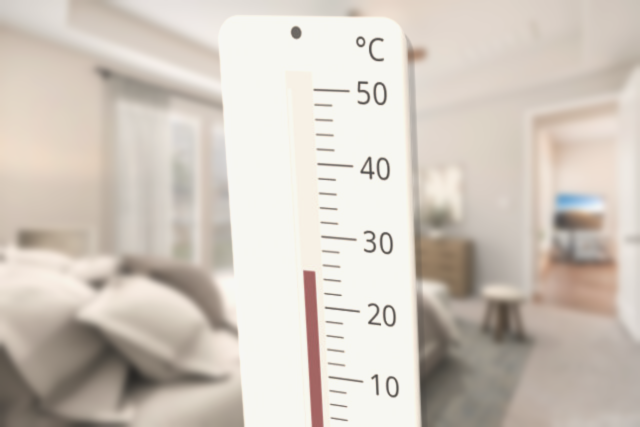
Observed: 25 °C
